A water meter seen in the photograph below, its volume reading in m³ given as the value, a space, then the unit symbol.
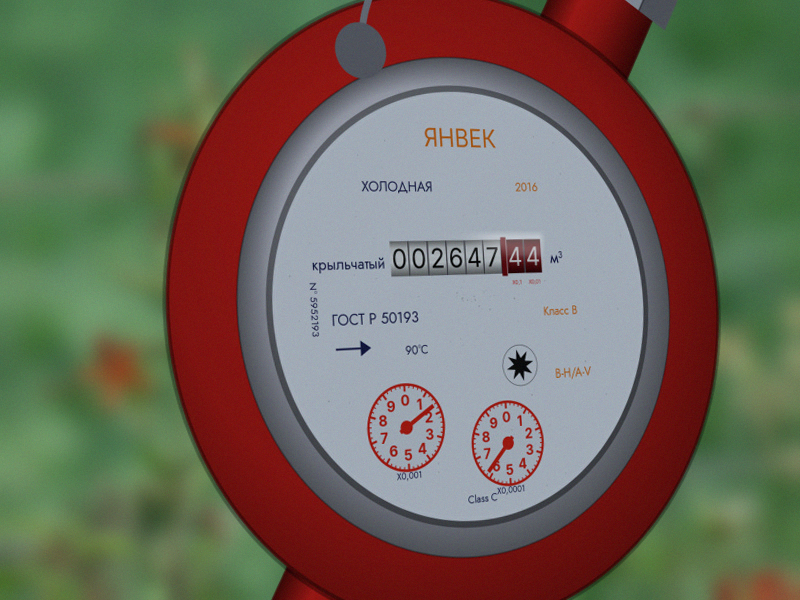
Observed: 2647.4416 m³
